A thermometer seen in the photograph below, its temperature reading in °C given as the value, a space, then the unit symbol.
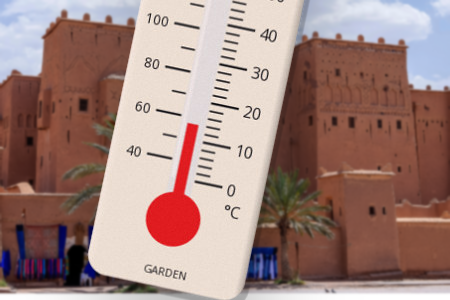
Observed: 14 °C
